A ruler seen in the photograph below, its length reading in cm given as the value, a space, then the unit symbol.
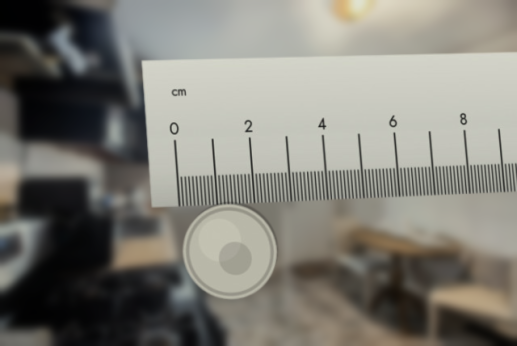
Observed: 2.5 cm
